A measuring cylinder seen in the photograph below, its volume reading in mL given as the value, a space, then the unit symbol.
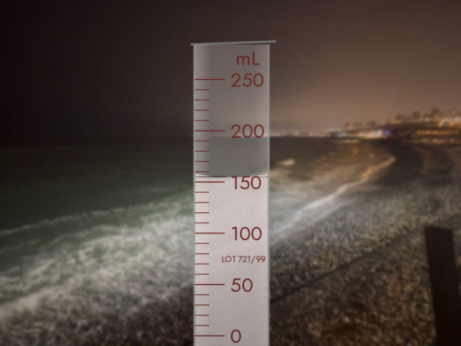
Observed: 155 mL
